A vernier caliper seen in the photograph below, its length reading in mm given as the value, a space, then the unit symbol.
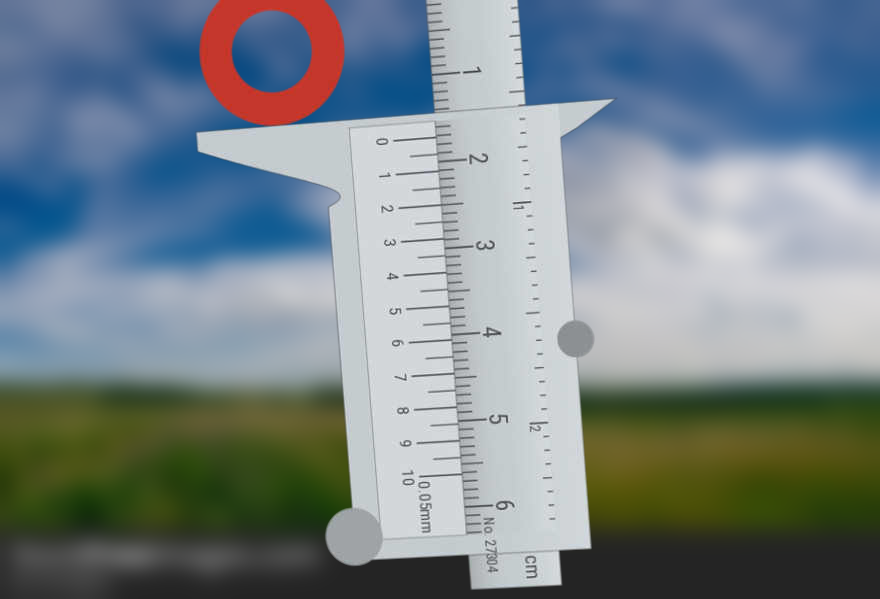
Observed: 17.2 mm
